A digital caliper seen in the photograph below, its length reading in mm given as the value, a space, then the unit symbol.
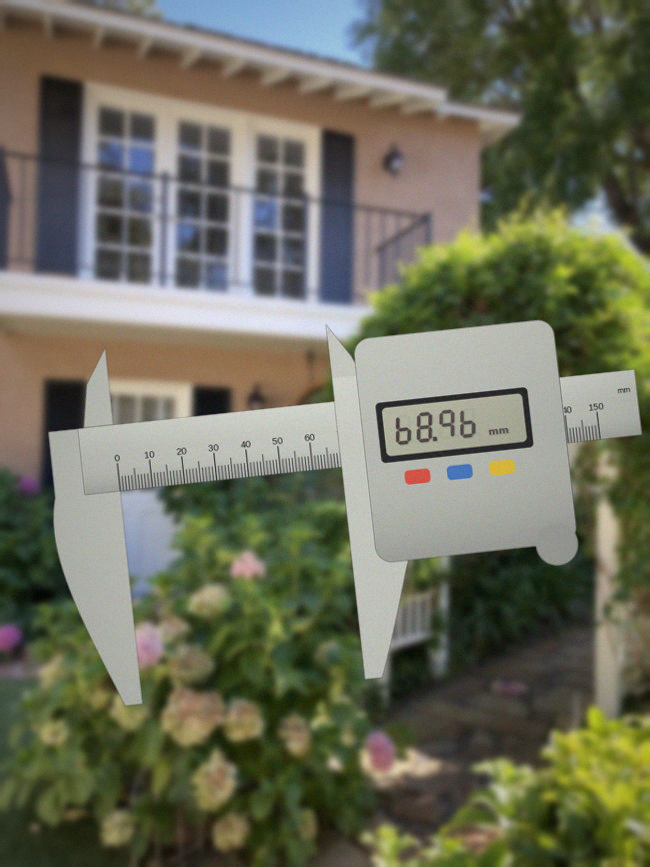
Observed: 68.96 mm
